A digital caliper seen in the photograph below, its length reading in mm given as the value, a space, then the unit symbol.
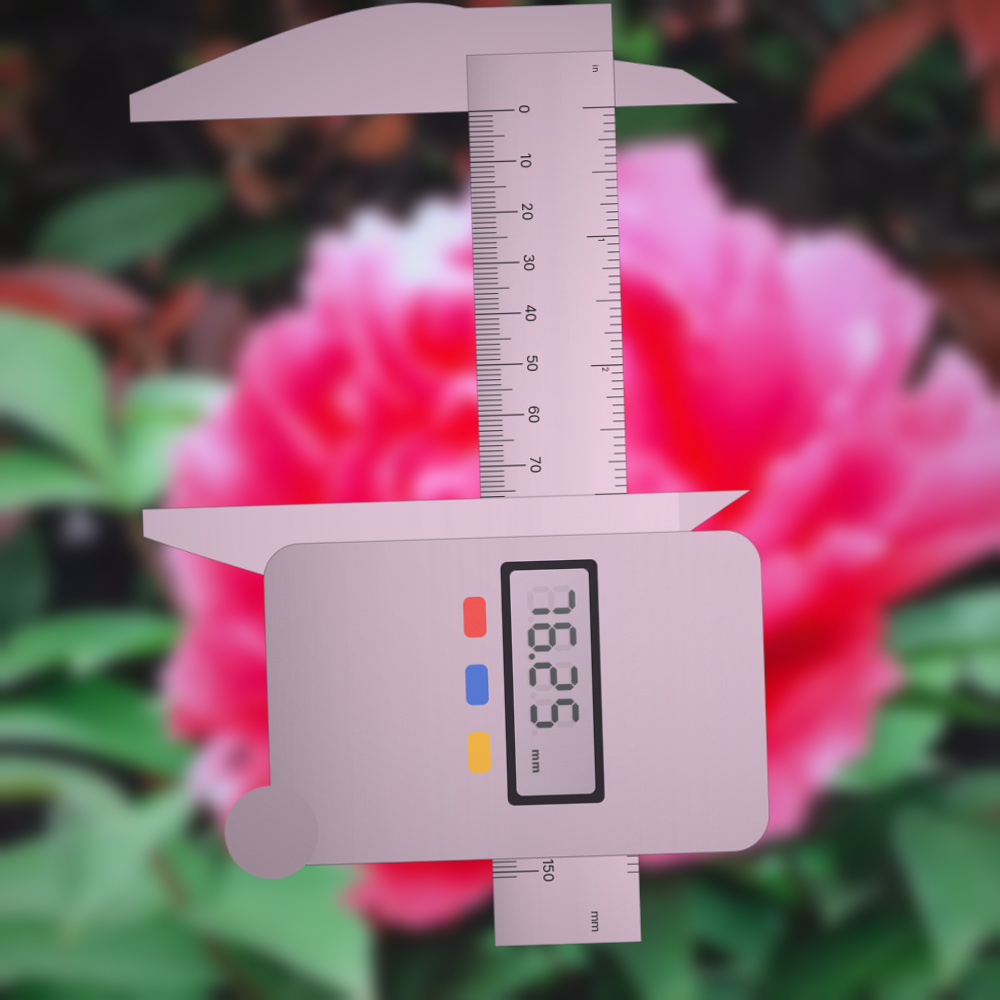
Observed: 76.25 mm
